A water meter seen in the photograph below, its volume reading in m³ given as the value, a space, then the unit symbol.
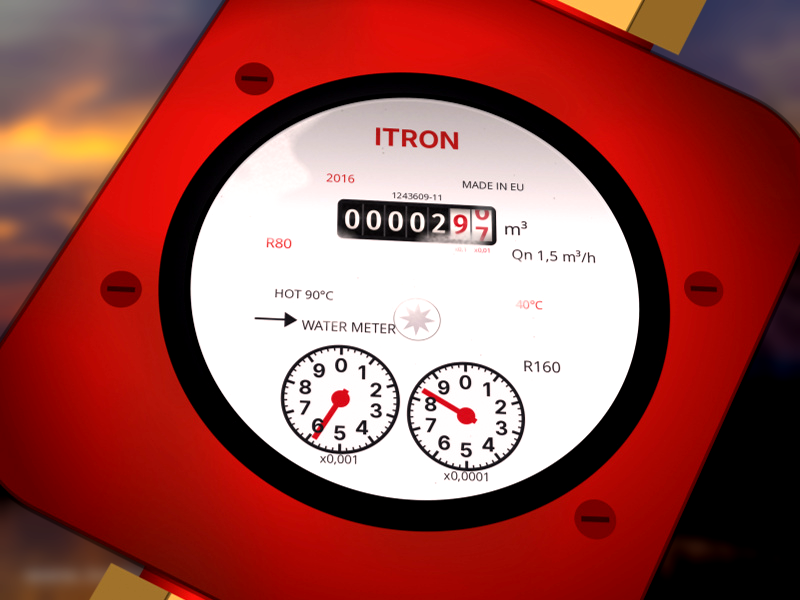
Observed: 2.9658 m³
